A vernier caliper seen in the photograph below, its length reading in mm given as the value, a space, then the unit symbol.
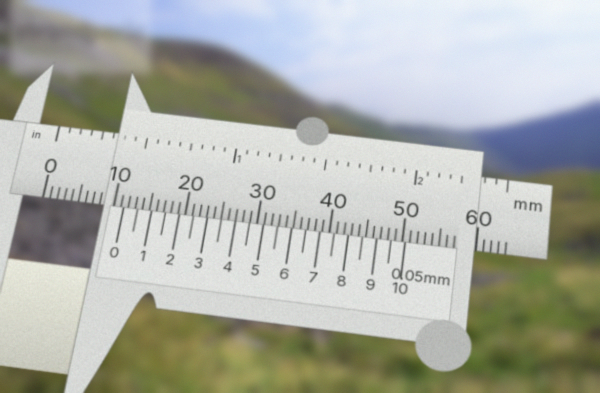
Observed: 11.4 mm
